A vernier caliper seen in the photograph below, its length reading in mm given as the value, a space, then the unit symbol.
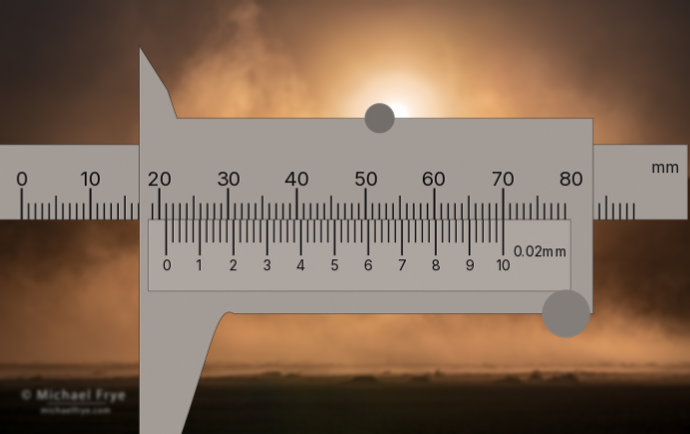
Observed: 21.0 mm
